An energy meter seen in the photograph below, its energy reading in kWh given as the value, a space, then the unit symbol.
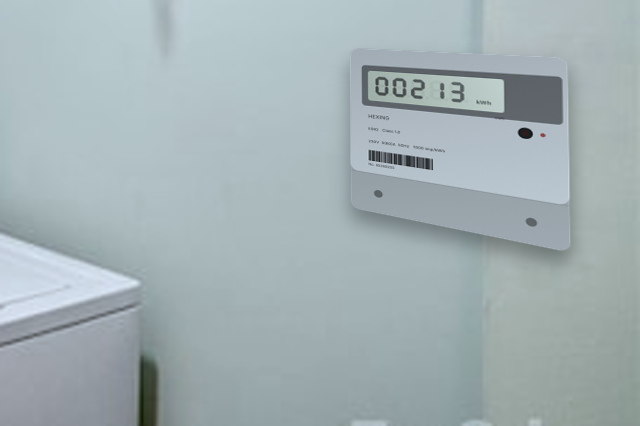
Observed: 213 kWh
